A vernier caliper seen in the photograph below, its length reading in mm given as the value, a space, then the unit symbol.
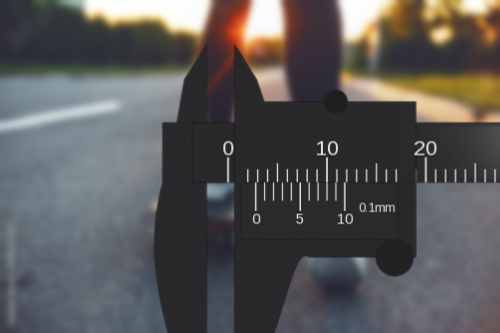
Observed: 2.8 mm
